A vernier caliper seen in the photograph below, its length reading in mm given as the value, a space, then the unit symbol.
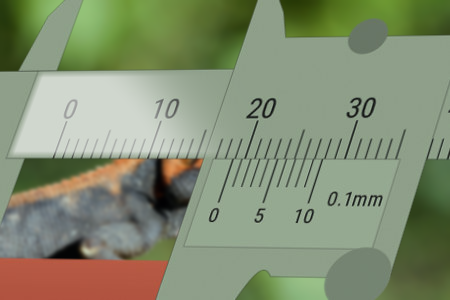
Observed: 18.8 mm
